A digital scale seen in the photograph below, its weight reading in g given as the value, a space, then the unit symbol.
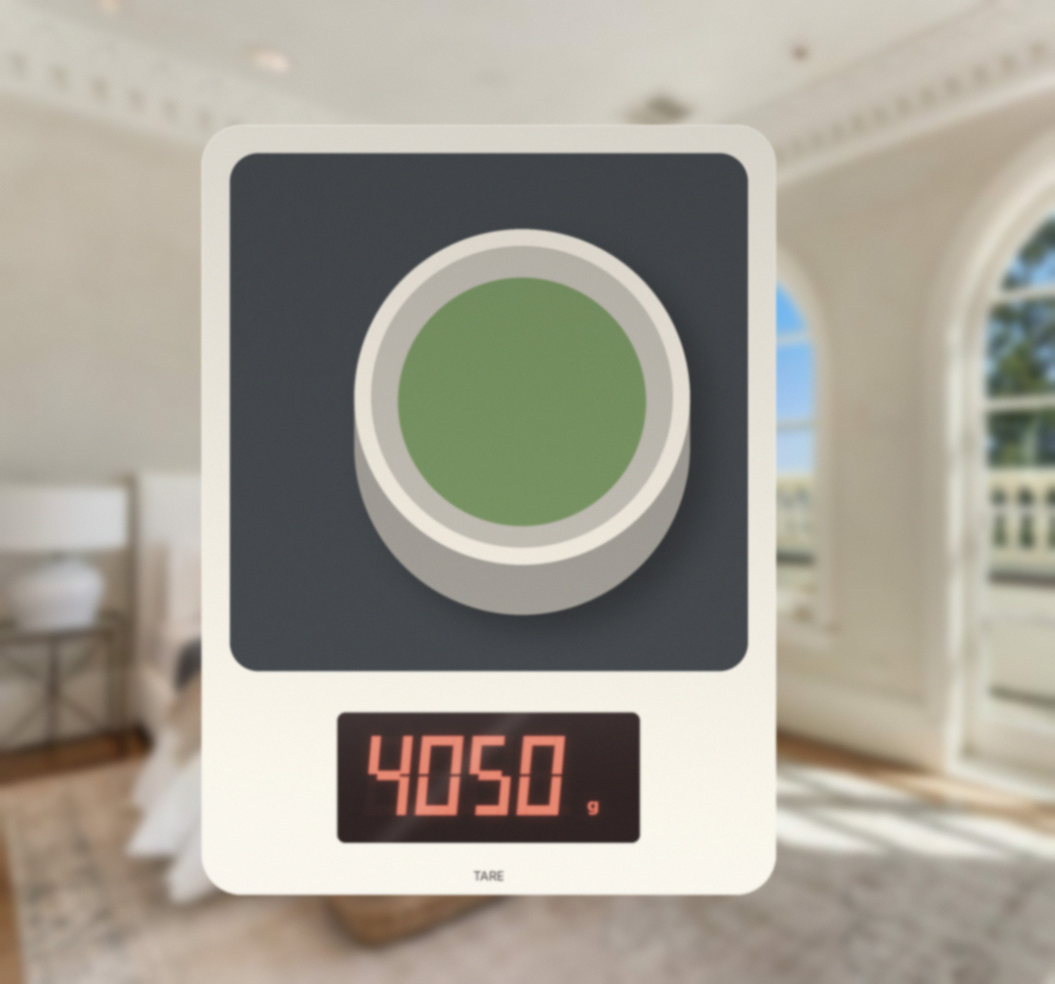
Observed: 4050 g
